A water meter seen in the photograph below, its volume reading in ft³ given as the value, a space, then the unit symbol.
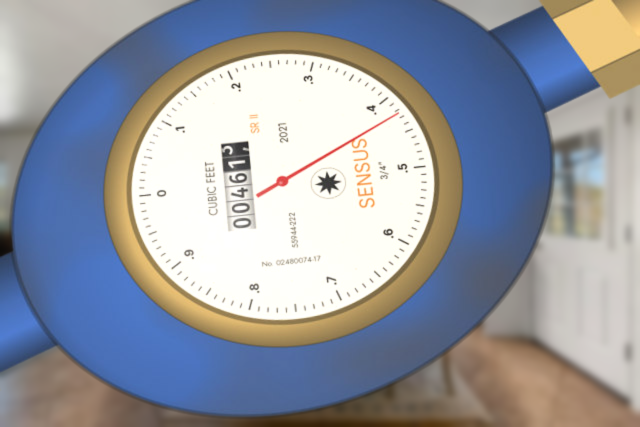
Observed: 4613.42 ft³
